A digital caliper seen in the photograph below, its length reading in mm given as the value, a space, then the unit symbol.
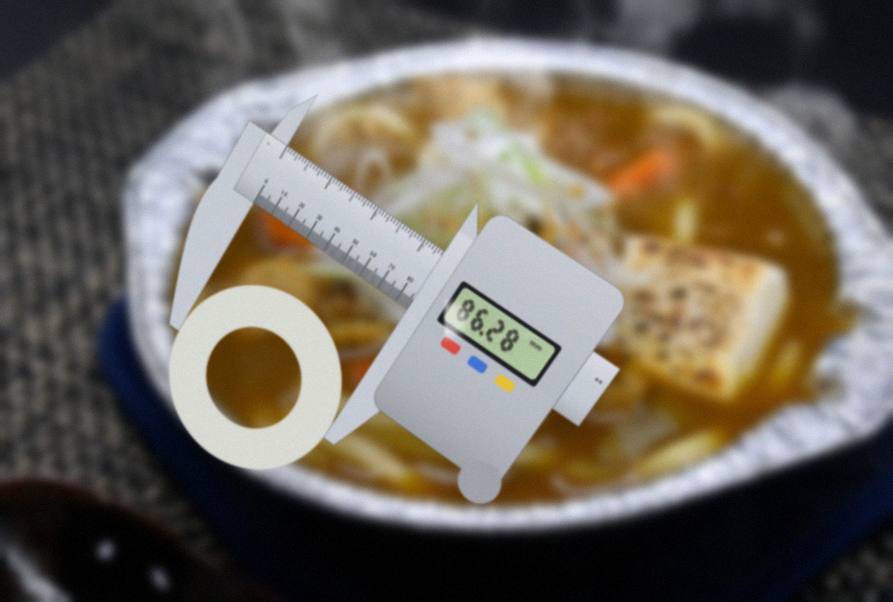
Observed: 86.28 mm
